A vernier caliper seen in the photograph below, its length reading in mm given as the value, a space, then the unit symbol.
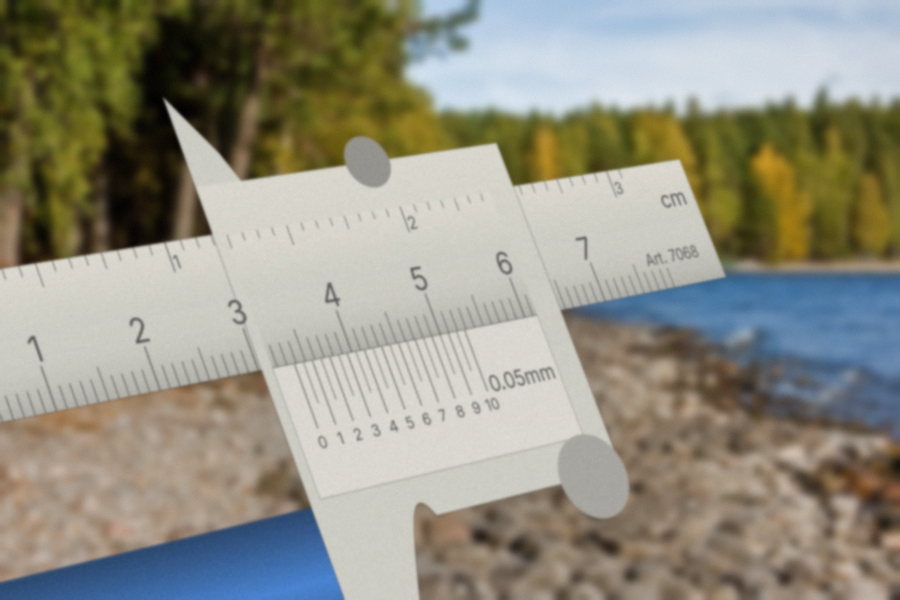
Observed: 33.8 mm
